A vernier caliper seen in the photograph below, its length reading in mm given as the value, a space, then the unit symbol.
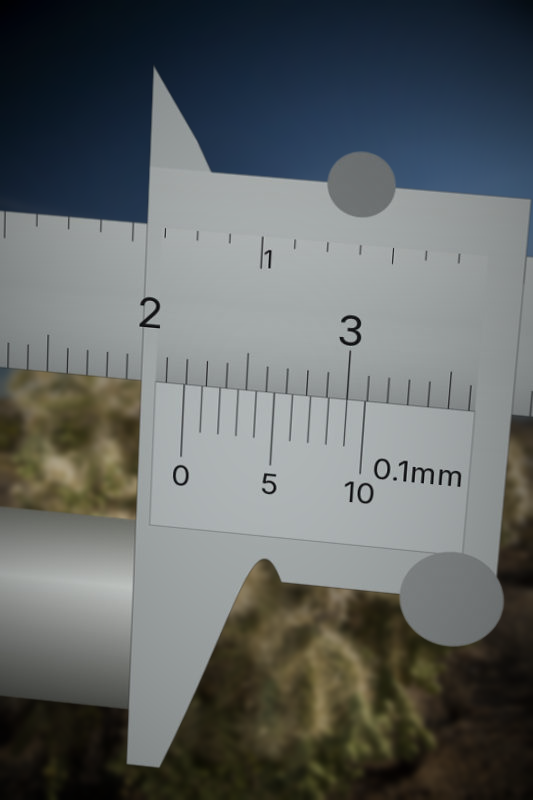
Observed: 21.9 mm
